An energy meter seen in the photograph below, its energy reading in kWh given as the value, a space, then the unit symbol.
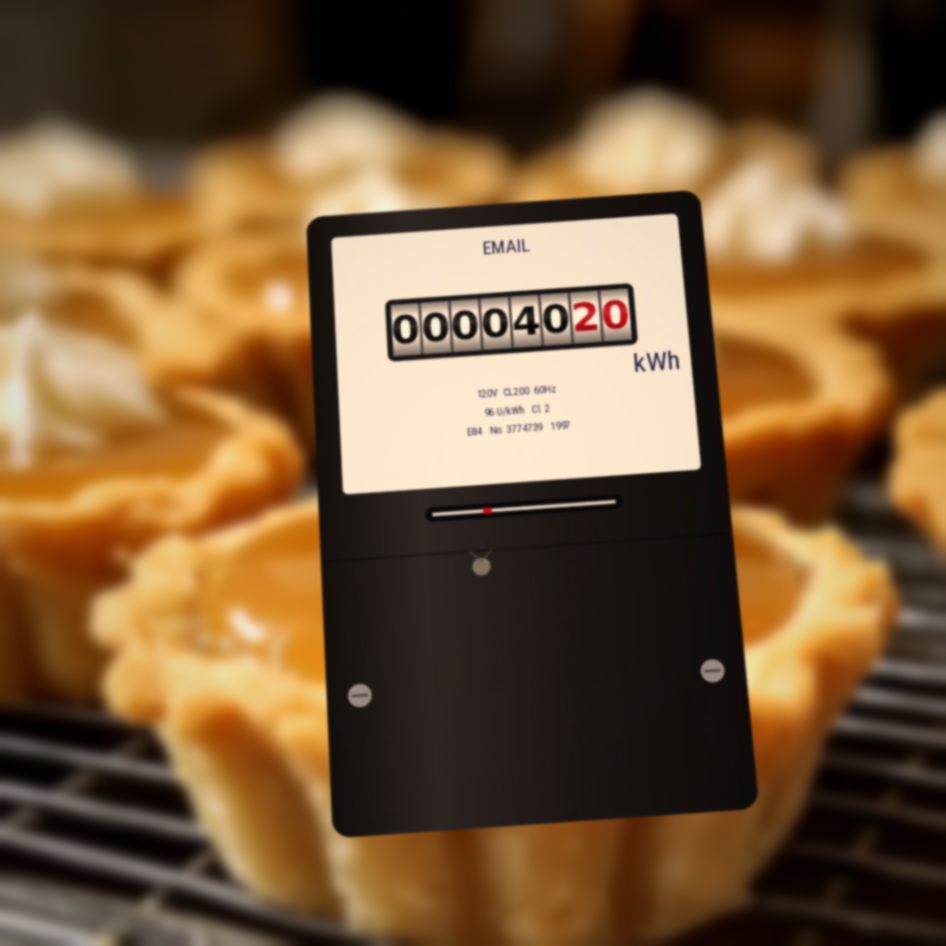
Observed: 40.20 kWh
